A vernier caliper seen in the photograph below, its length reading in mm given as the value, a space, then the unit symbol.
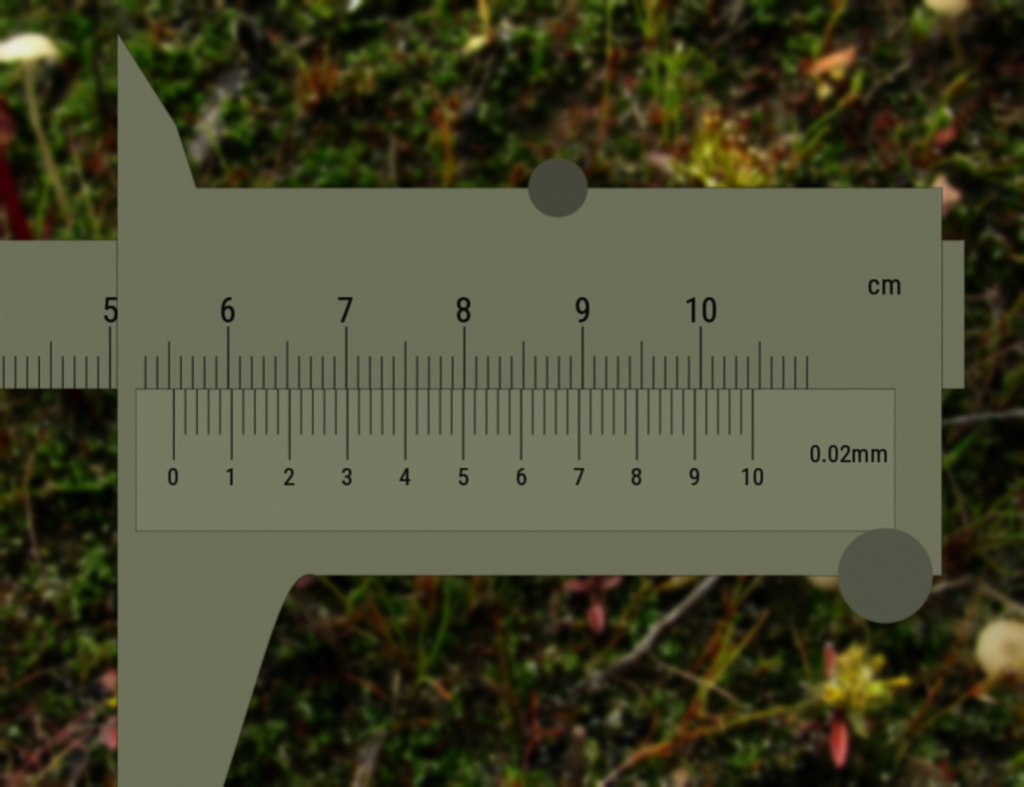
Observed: 55.4 mm
